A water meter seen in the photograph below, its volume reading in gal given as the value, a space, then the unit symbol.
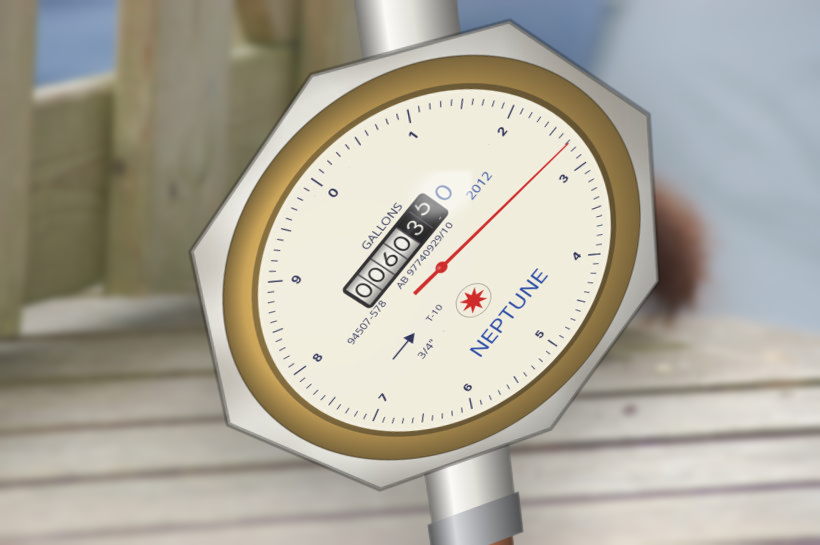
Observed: 60352.7 gal
